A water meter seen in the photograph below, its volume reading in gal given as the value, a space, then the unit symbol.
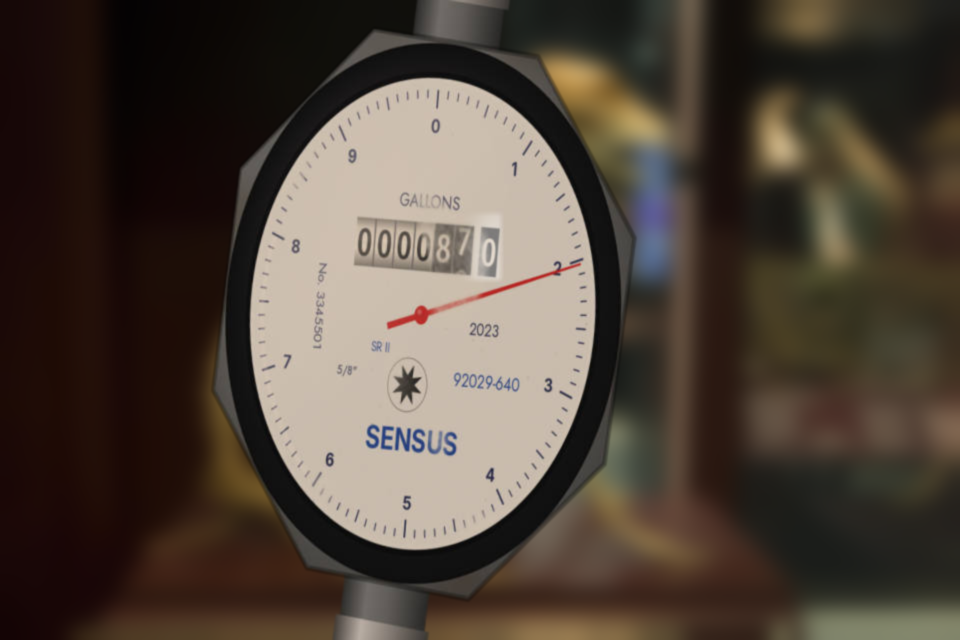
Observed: 872.0 gal
